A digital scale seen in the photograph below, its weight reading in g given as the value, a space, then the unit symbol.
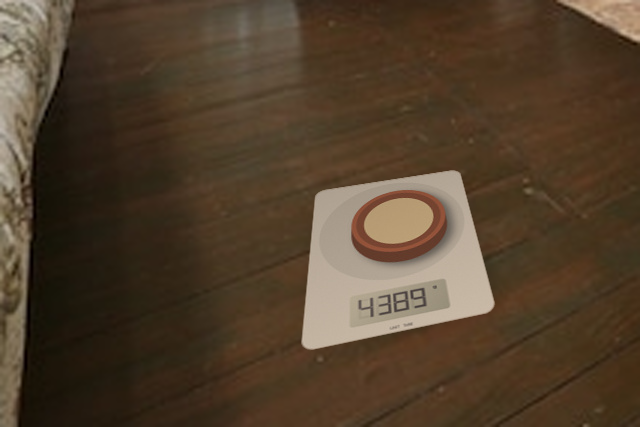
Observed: 4389 g
